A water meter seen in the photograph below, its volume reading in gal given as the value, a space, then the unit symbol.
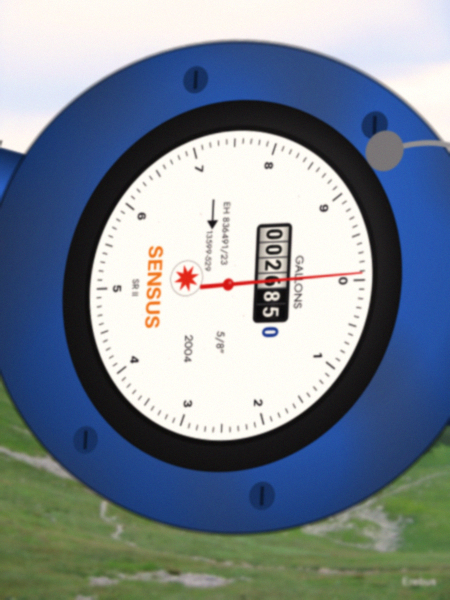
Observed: 26849.9 gal
